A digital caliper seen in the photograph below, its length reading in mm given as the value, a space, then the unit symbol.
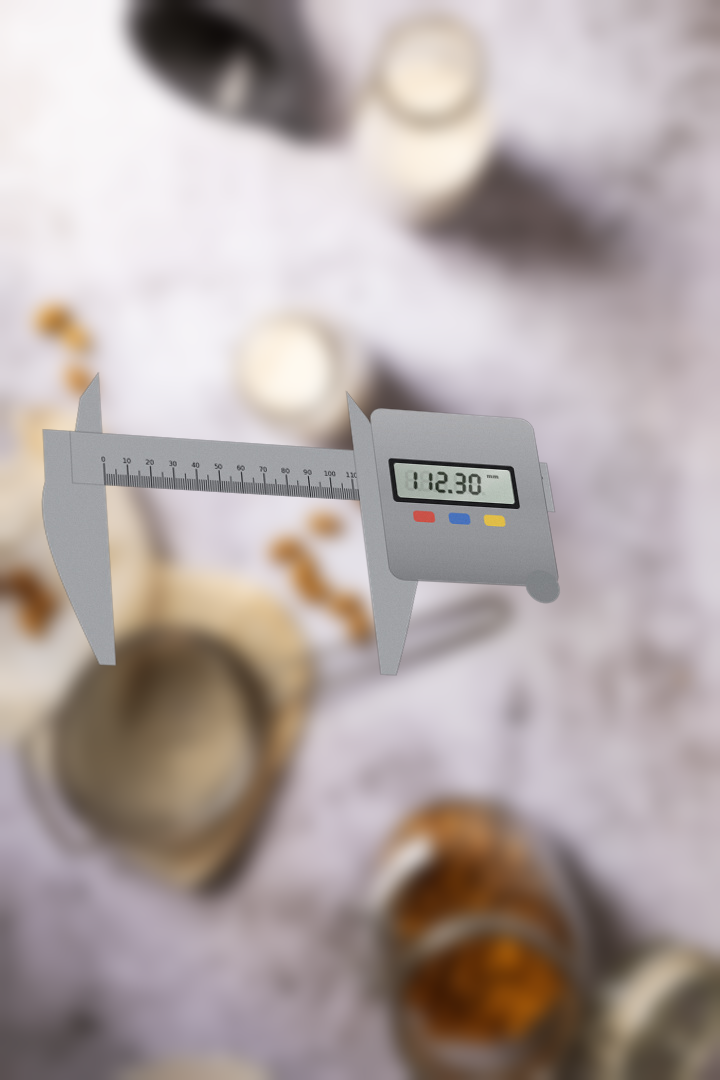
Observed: 112.30 mm
